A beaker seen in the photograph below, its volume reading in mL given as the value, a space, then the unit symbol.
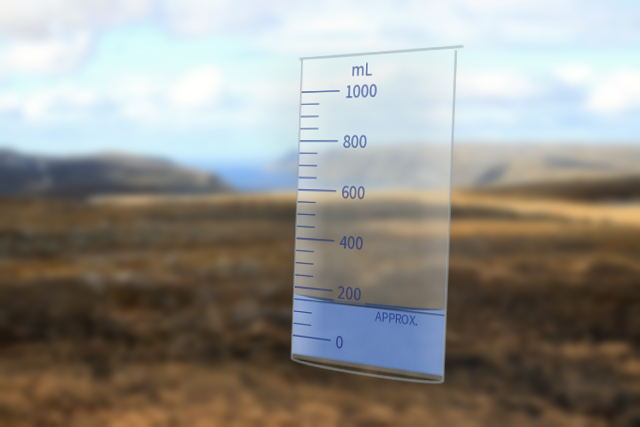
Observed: 150 mL
